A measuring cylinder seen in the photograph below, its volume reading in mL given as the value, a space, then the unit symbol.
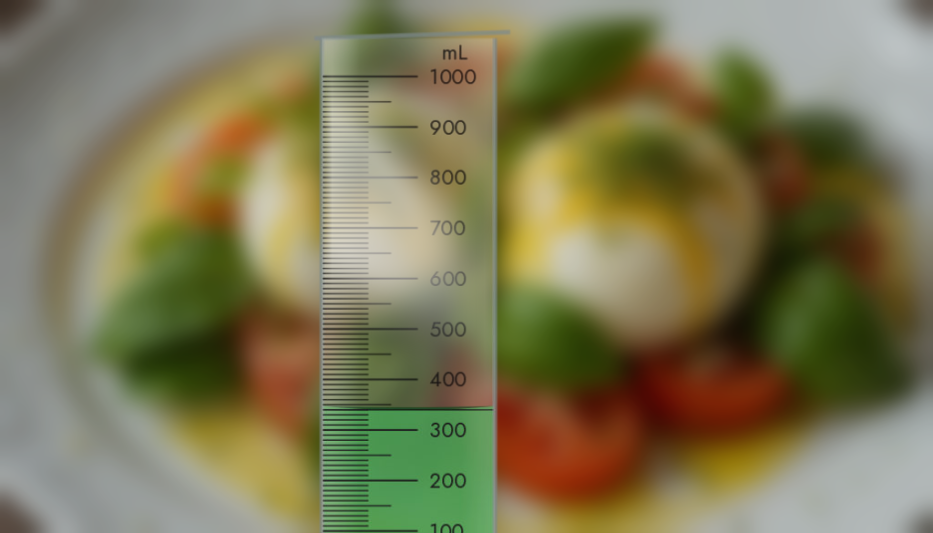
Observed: 340 mL
